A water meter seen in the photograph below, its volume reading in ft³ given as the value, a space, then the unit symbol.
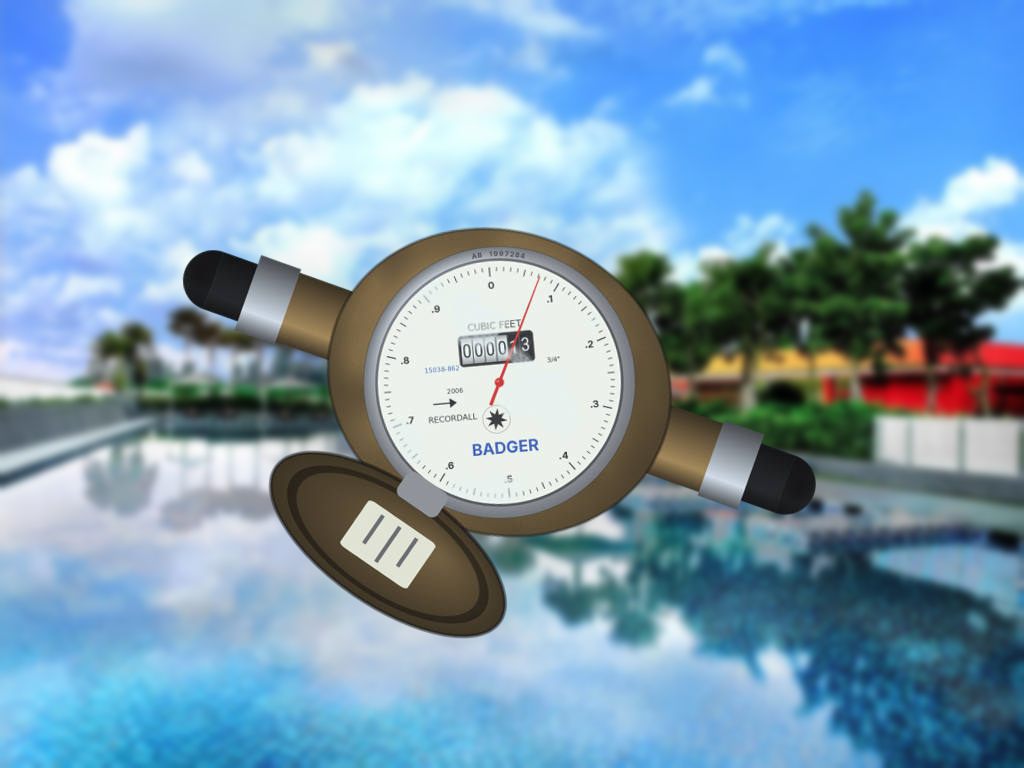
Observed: 13.07 ft³
